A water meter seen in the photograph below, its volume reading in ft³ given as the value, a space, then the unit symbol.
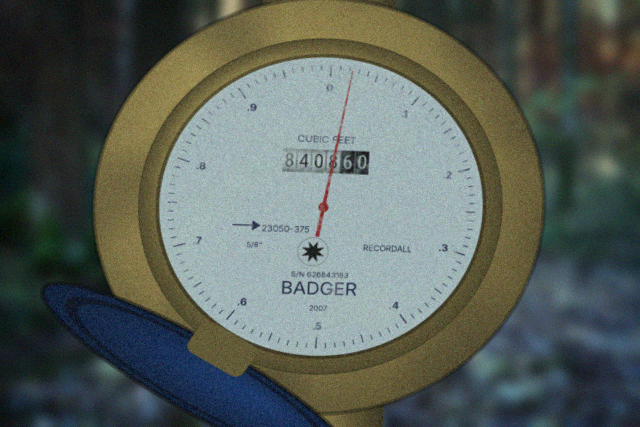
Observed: 840860.02 ft³
